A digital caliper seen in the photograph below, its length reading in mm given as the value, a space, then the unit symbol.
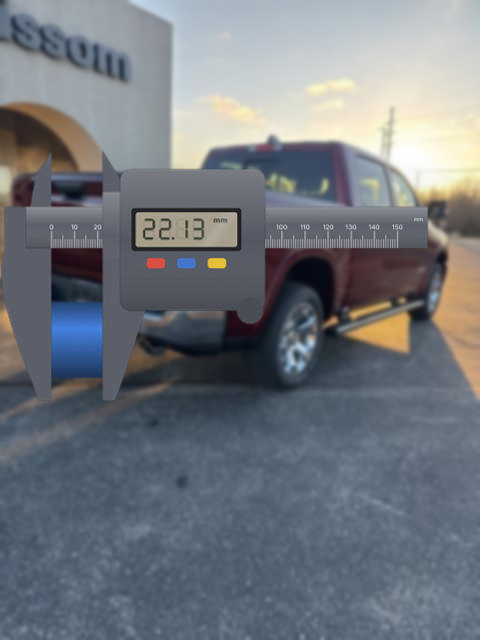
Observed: 22.13 mm
